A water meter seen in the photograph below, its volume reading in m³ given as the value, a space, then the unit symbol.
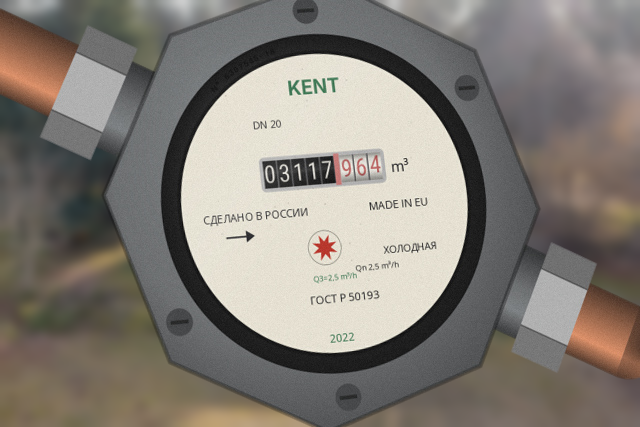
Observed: 3117.964 m³
